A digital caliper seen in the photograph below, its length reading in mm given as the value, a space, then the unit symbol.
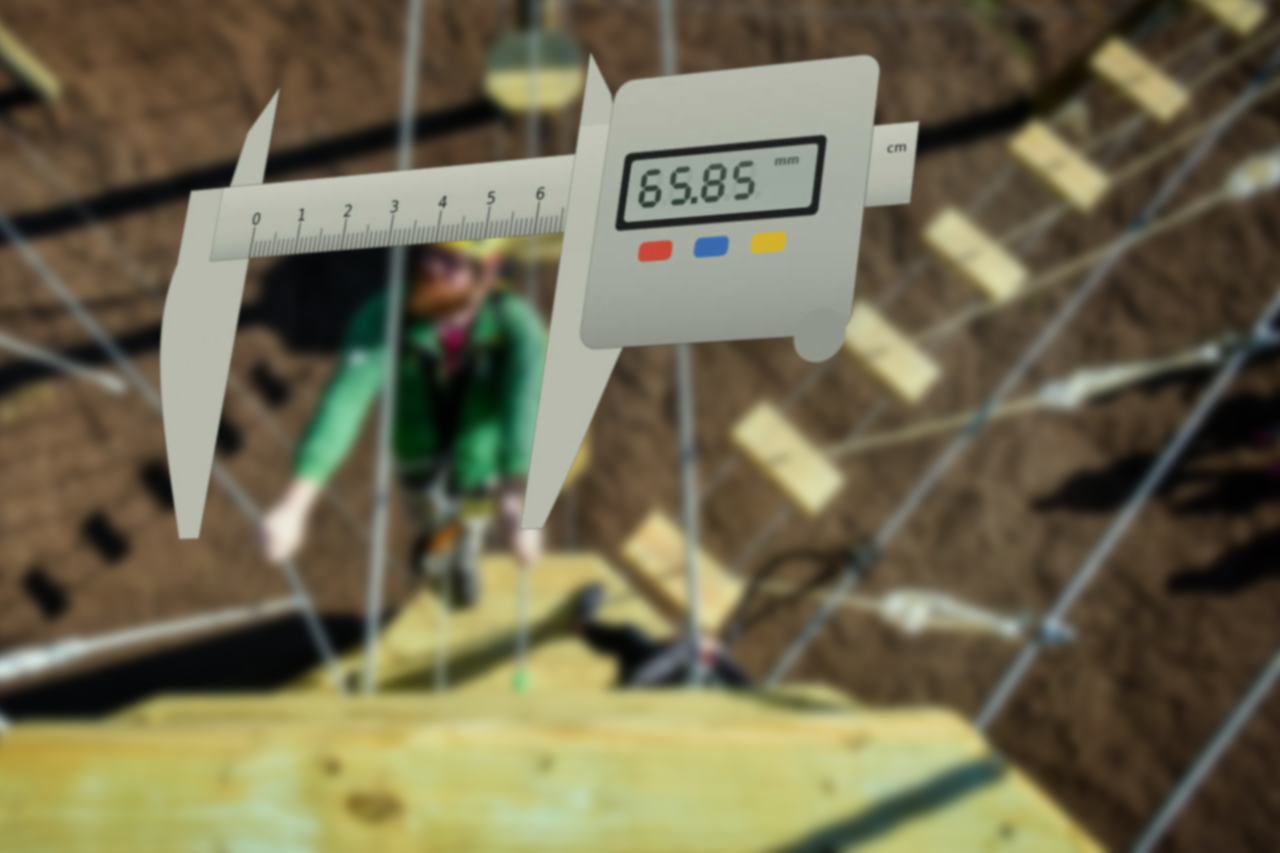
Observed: 65.85 mm
